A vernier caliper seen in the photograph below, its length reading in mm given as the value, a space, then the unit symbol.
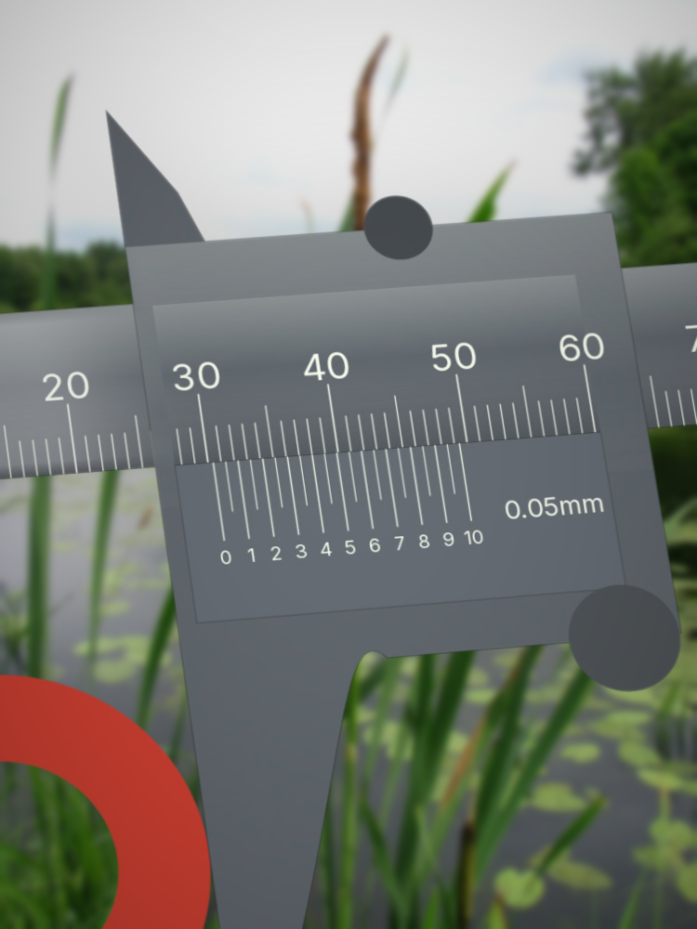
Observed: 30.4 mm
